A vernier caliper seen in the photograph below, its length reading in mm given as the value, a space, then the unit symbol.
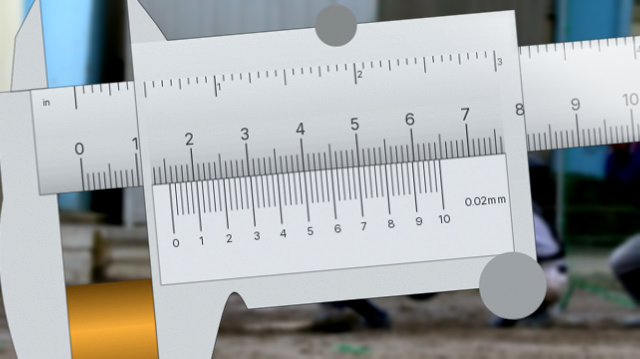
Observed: 15.6 mm
